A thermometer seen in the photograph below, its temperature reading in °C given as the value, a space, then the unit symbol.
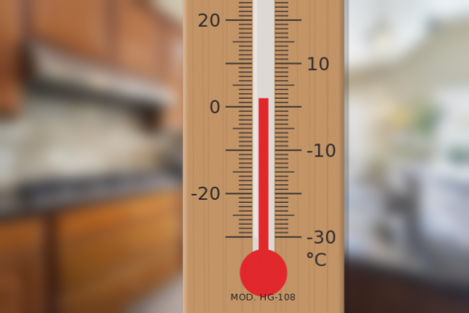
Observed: 2 °C
